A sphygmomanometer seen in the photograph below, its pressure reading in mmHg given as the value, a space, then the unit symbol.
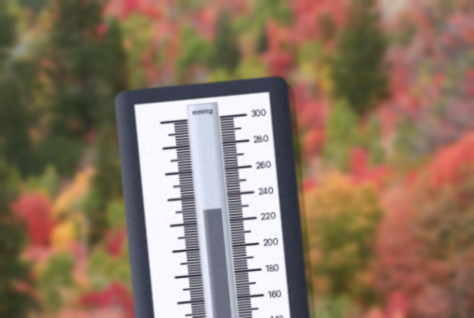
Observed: 230 mmHg
